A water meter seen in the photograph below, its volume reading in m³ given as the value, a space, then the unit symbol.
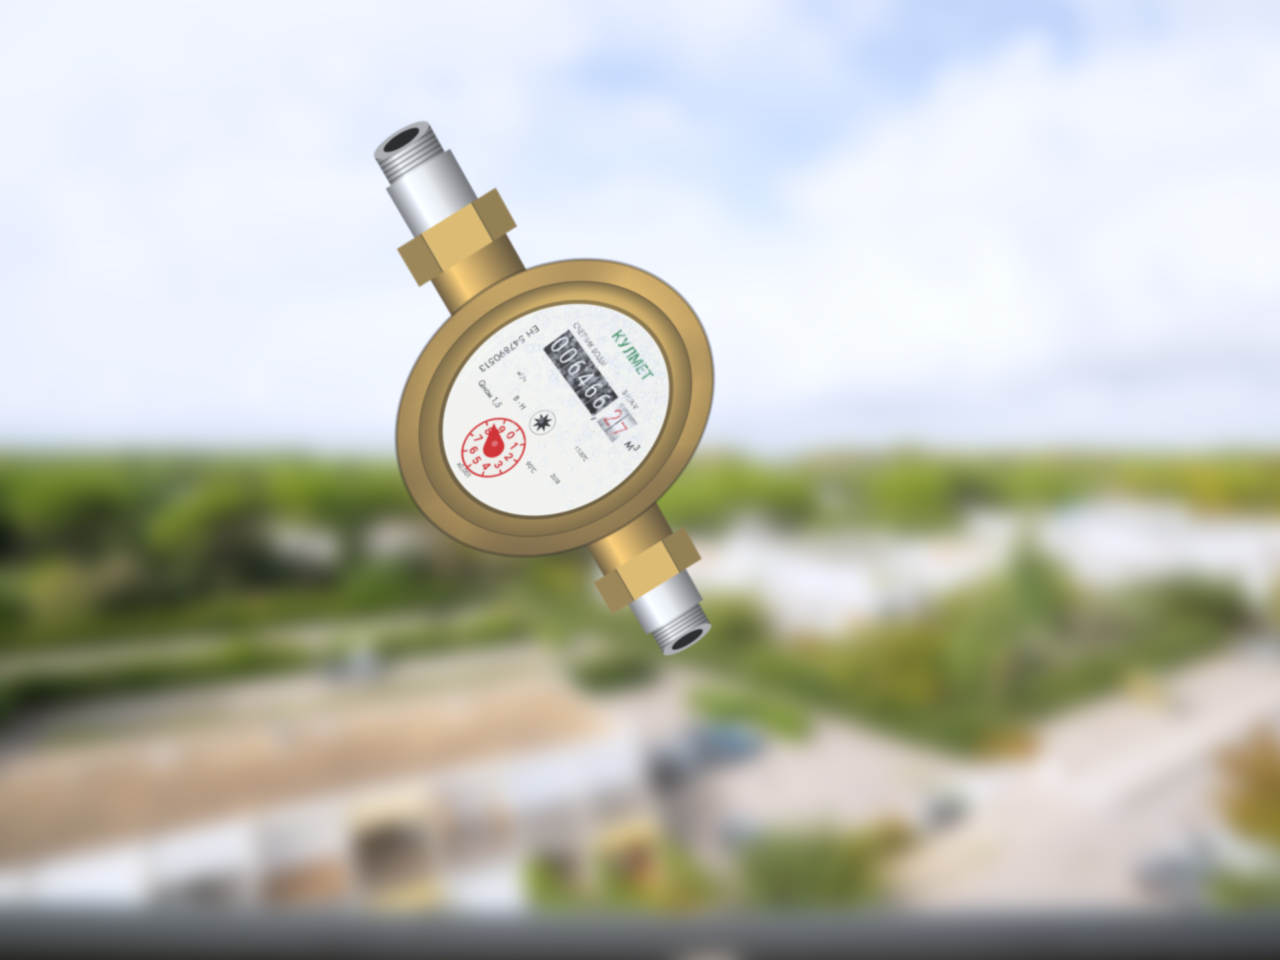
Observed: 6466.268 m³
